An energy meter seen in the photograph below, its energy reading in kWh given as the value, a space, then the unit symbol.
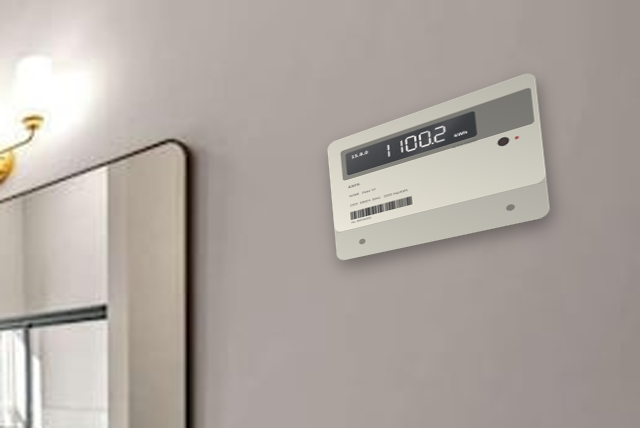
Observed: 1100.2 kWh
